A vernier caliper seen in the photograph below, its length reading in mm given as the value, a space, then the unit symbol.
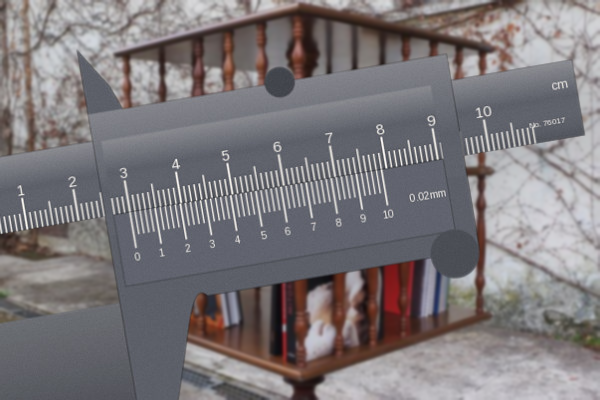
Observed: 30.0 mm
